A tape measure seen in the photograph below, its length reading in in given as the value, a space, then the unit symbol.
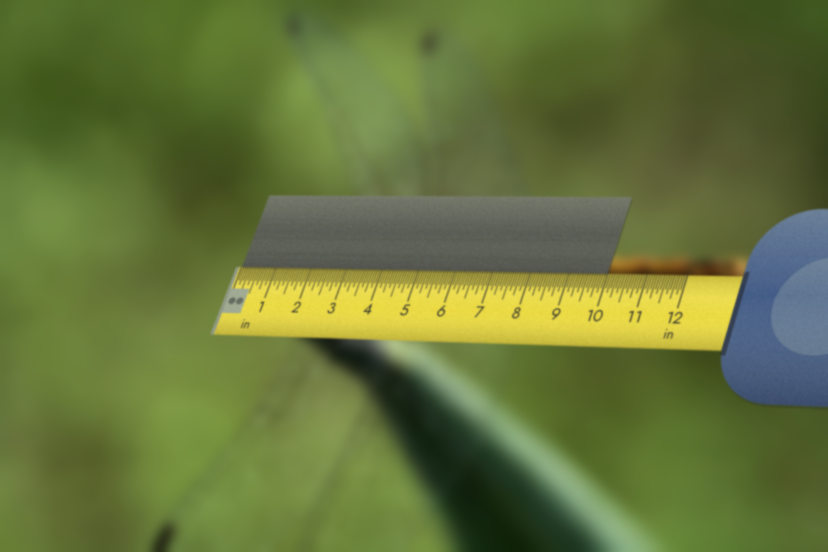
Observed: 10 in
